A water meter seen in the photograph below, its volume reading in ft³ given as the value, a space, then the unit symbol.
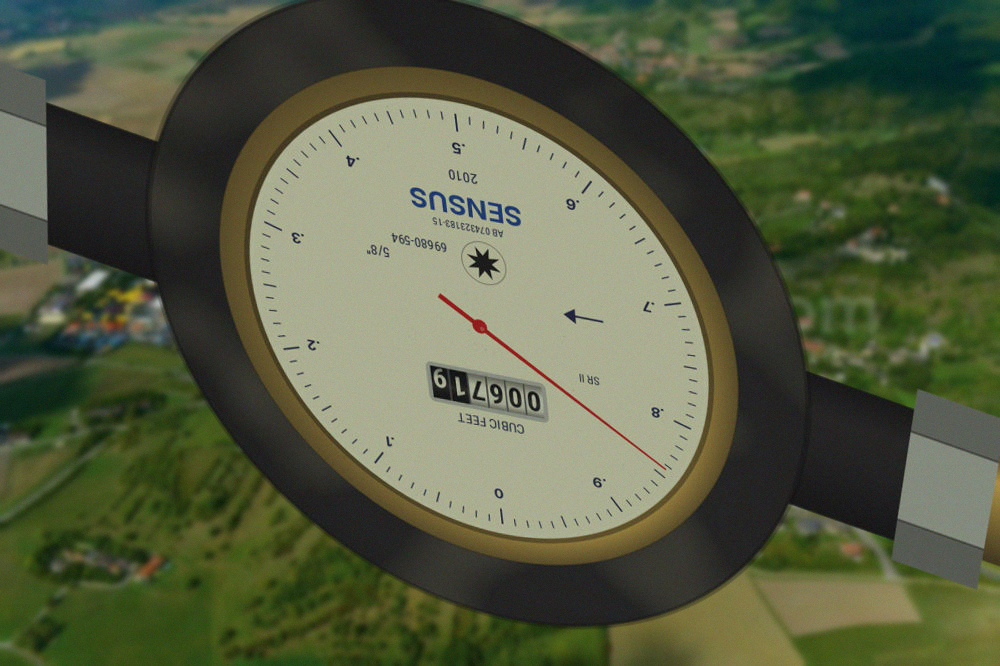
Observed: 6718.84 ft³
